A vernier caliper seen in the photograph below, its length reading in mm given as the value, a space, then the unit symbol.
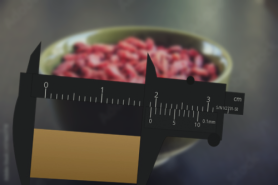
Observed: 19.2 mm
